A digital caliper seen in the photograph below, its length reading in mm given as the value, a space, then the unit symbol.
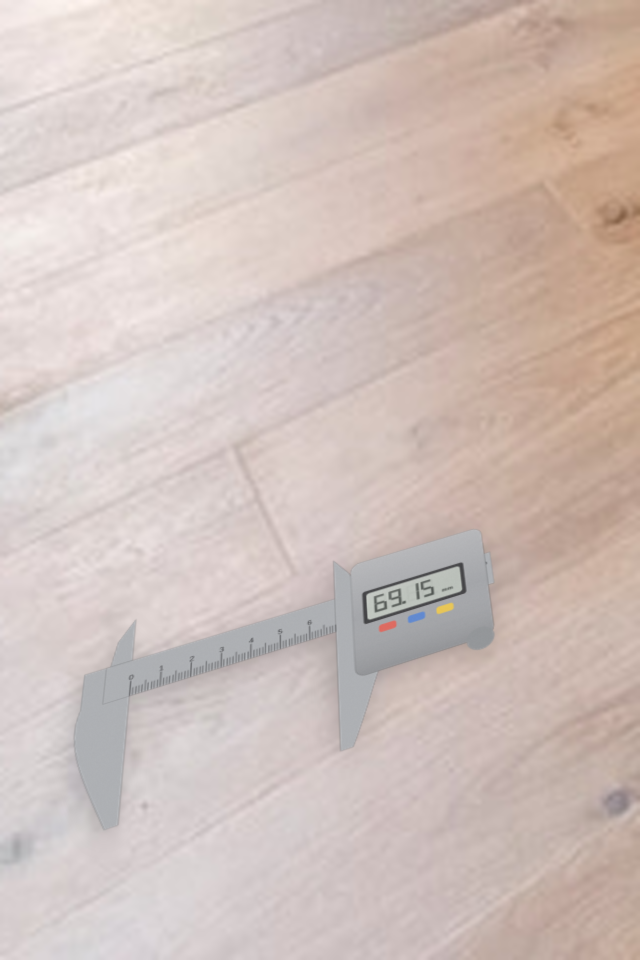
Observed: 69.15 mm
